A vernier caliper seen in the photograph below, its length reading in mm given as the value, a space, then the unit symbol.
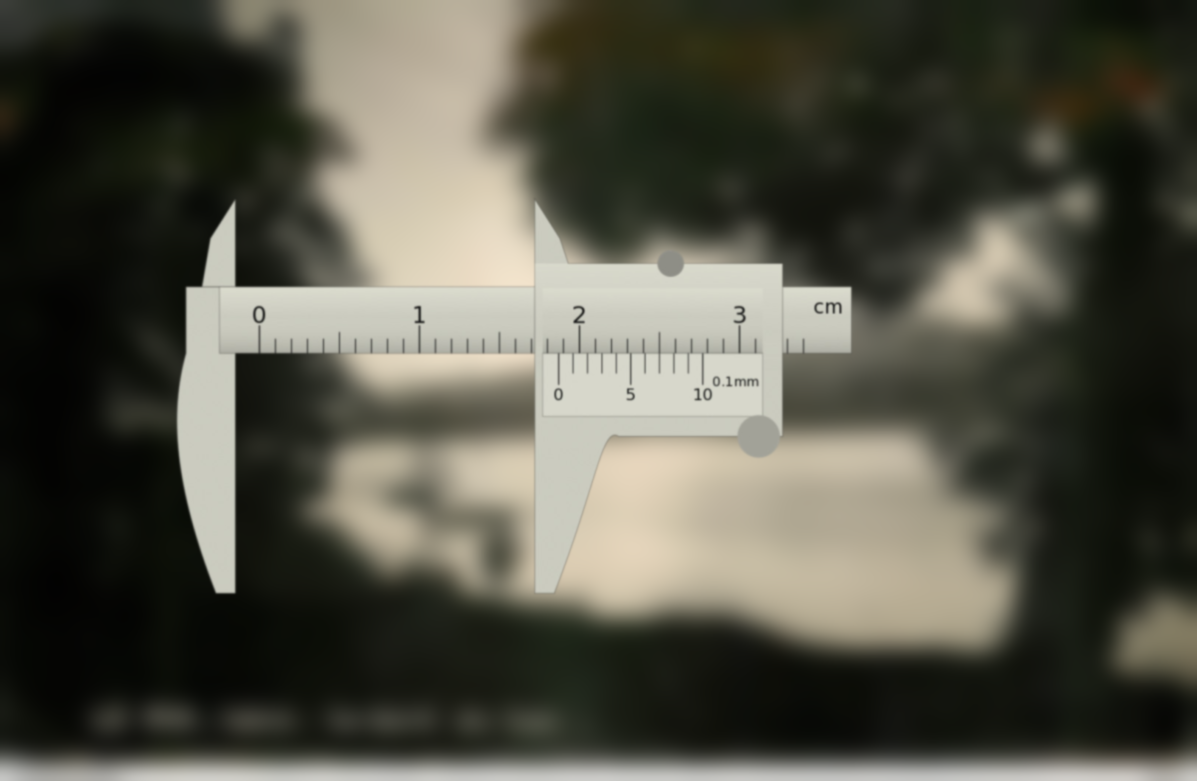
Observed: 18.7 mm
